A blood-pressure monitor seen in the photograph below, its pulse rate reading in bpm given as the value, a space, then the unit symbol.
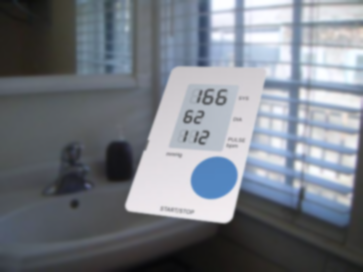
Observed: 112 bpm
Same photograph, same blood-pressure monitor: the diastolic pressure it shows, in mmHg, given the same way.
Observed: 62 mmHg
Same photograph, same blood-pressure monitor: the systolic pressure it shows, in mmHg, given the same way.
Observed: 166 mmHg
